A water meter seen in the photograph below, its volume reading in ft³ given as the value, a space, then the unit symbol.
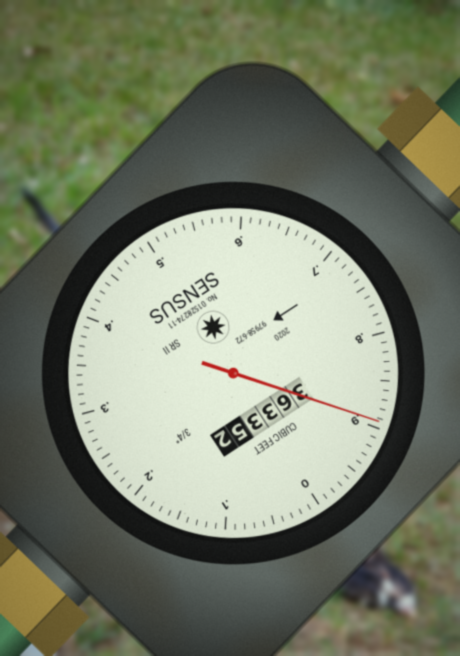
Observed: 363351.89 ft³
